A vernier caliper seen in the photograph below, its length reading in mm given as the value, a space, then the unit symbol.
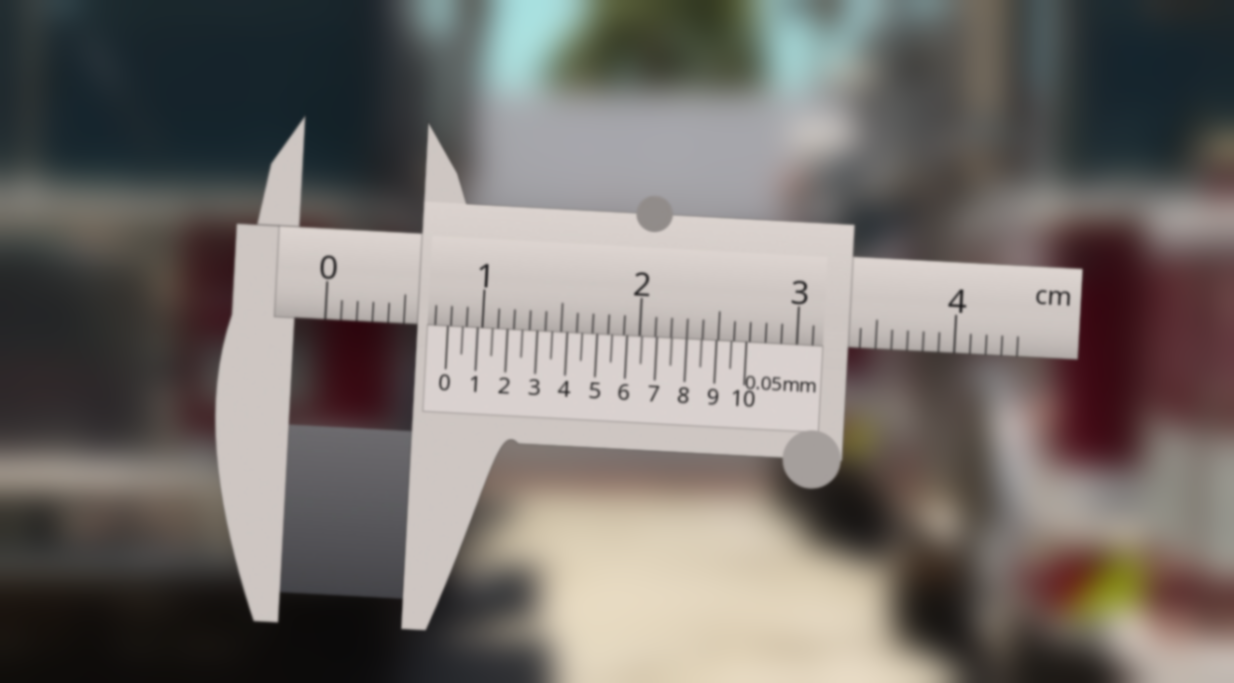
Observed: 7.8 mm
